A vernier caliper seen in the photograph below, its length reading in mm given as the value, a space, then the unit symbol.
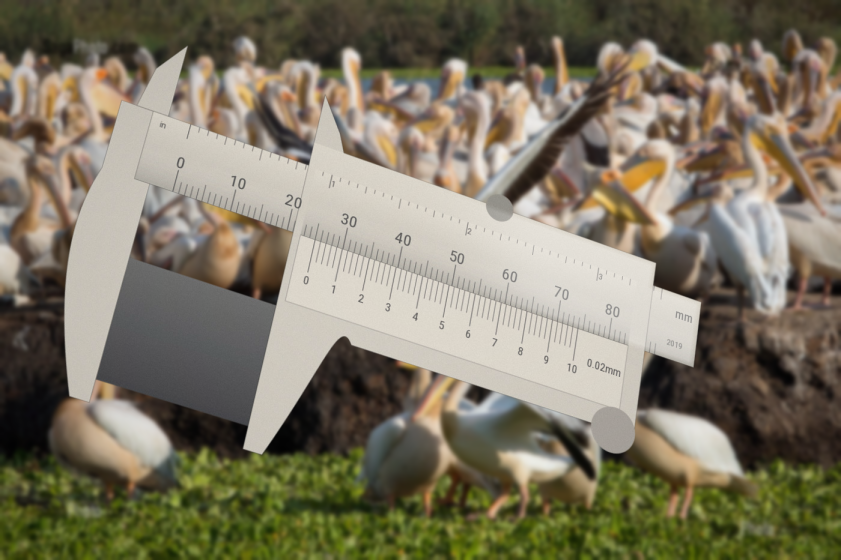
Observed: 25.0 mm
